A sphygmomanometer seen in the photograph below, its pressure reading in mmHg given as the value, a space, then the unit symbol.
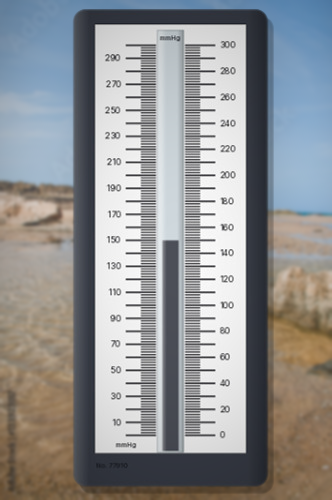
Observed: 150 mmHg
